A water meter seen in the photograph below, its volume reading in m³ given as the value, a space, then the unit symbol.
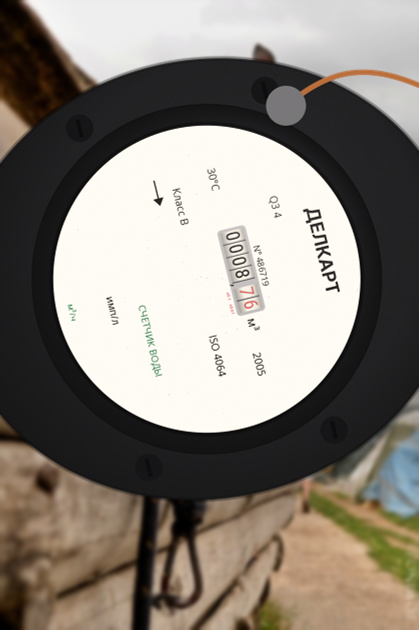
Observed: 8.76 m³
